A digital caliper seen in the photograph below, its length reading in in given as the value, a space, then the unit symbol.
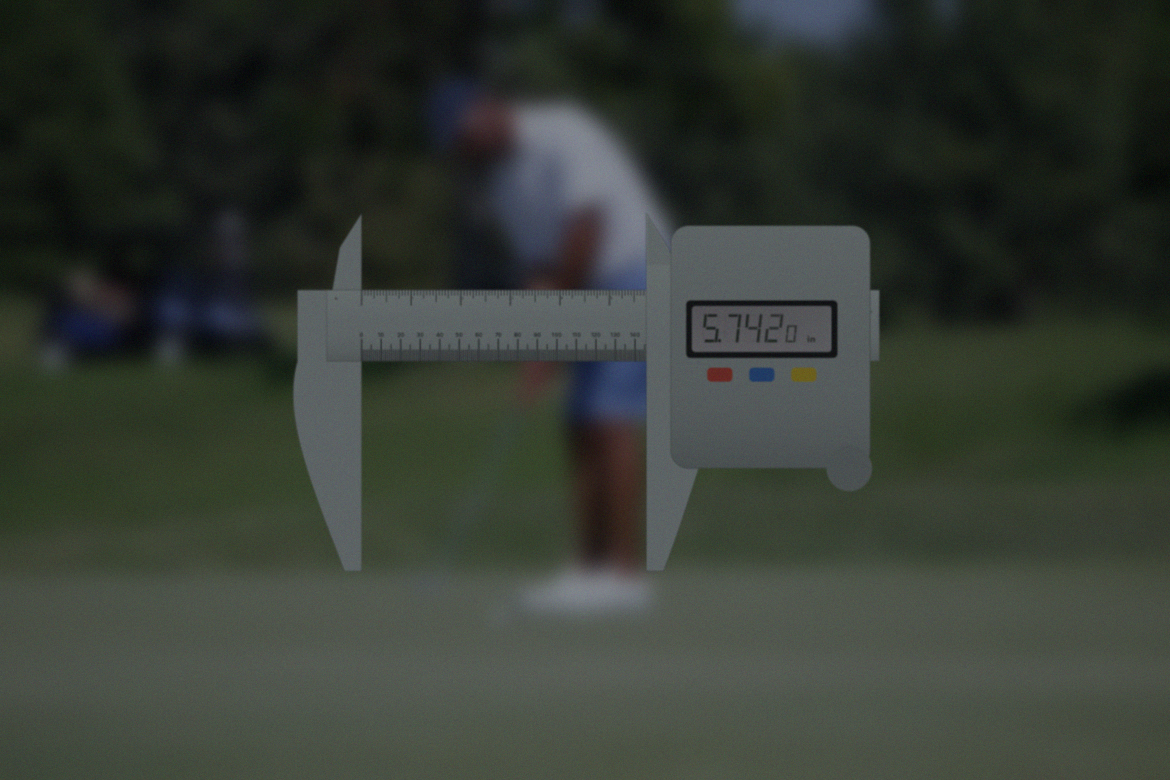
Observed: 5.7420 in
